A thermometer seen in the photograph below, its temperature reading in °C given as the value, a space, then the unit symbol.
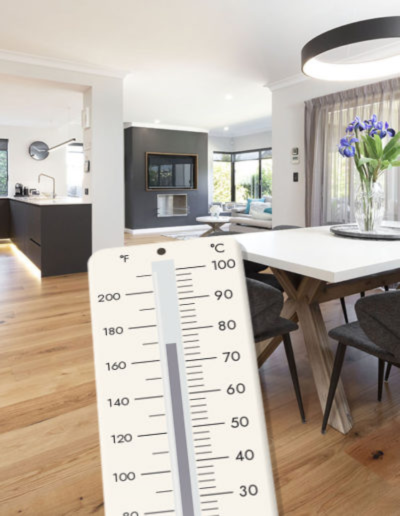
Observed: 76 °C
